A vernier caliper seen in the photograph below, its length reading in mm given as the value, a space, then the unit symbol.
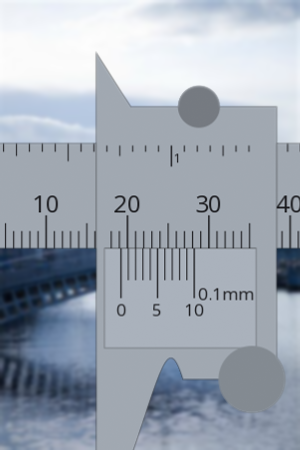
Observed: 19.2 mm
